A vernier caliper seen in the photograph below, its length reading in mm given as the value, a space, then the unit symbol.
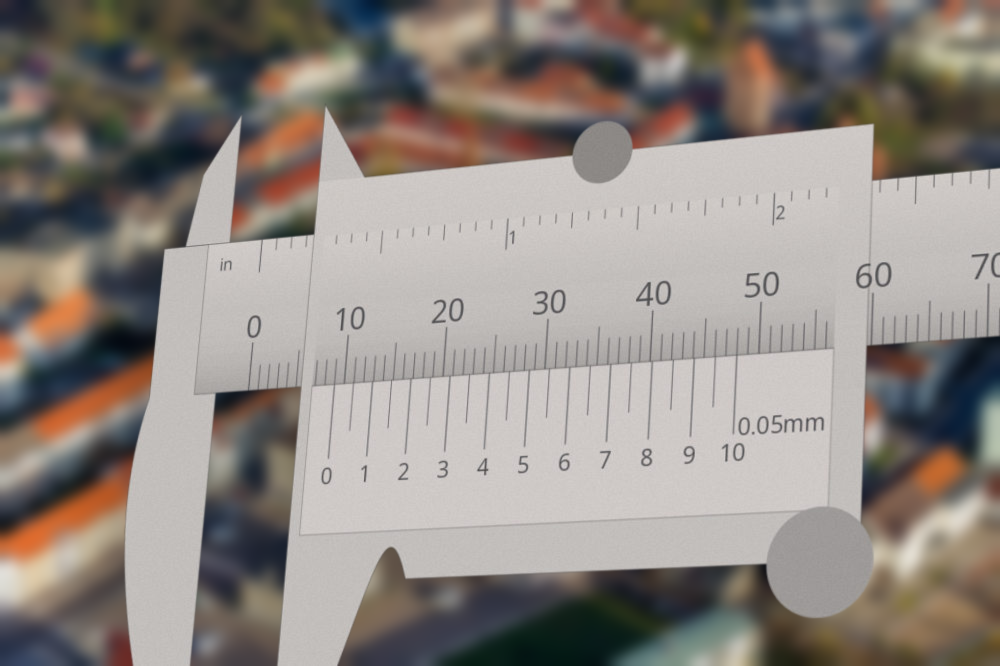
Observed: 9.0 mm
